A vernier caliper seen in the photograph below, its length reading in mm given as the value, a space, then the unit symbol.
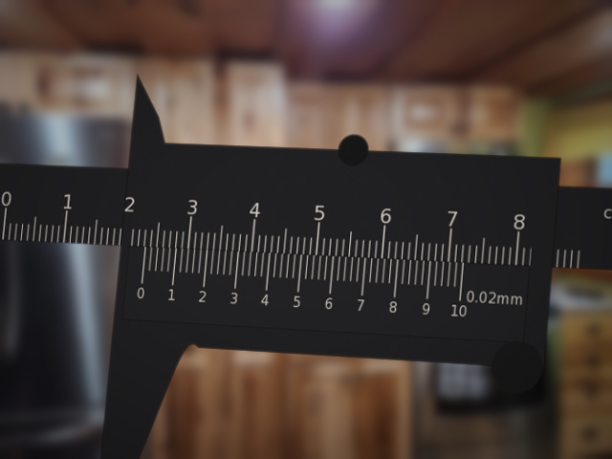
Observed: 23.2 mm
